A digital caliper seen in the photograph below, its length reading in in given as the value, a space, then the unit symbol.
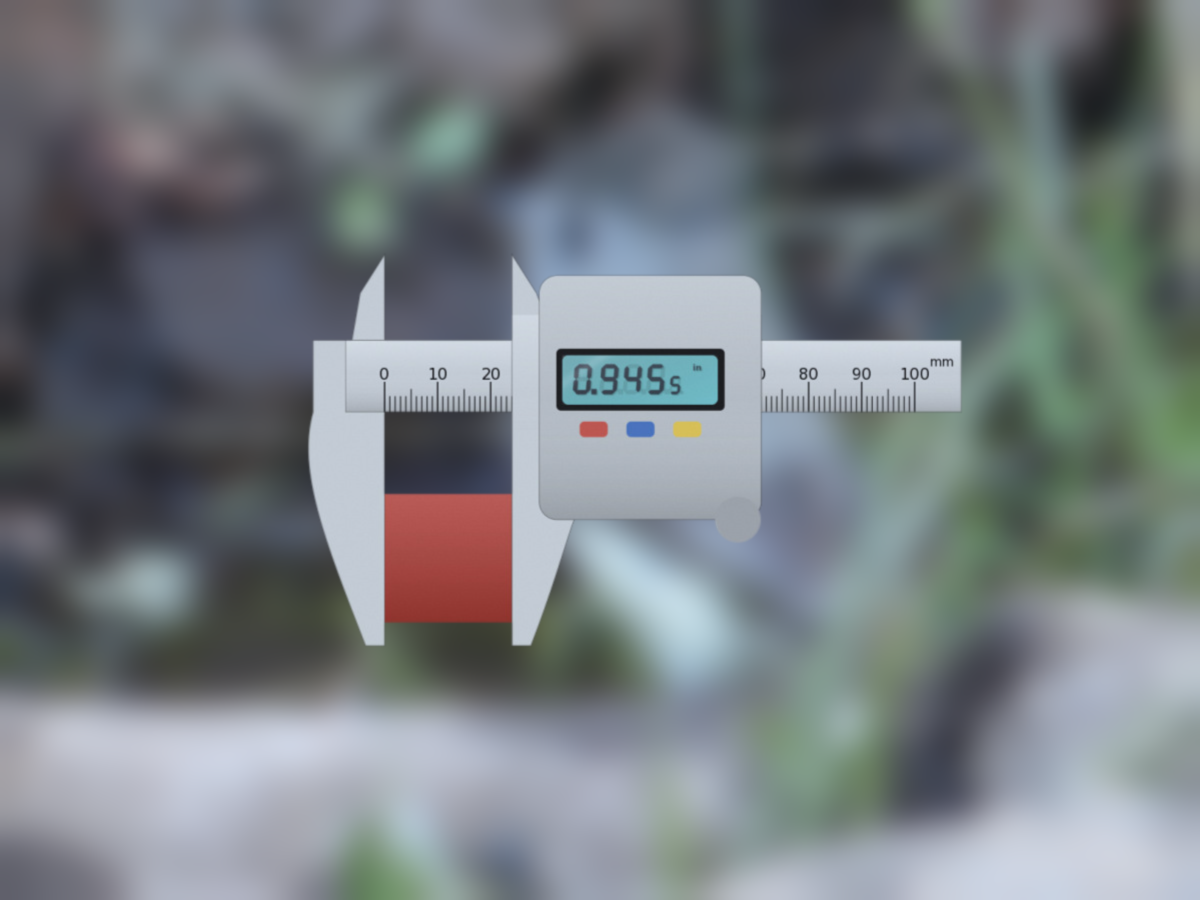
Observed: 0.9455 in
